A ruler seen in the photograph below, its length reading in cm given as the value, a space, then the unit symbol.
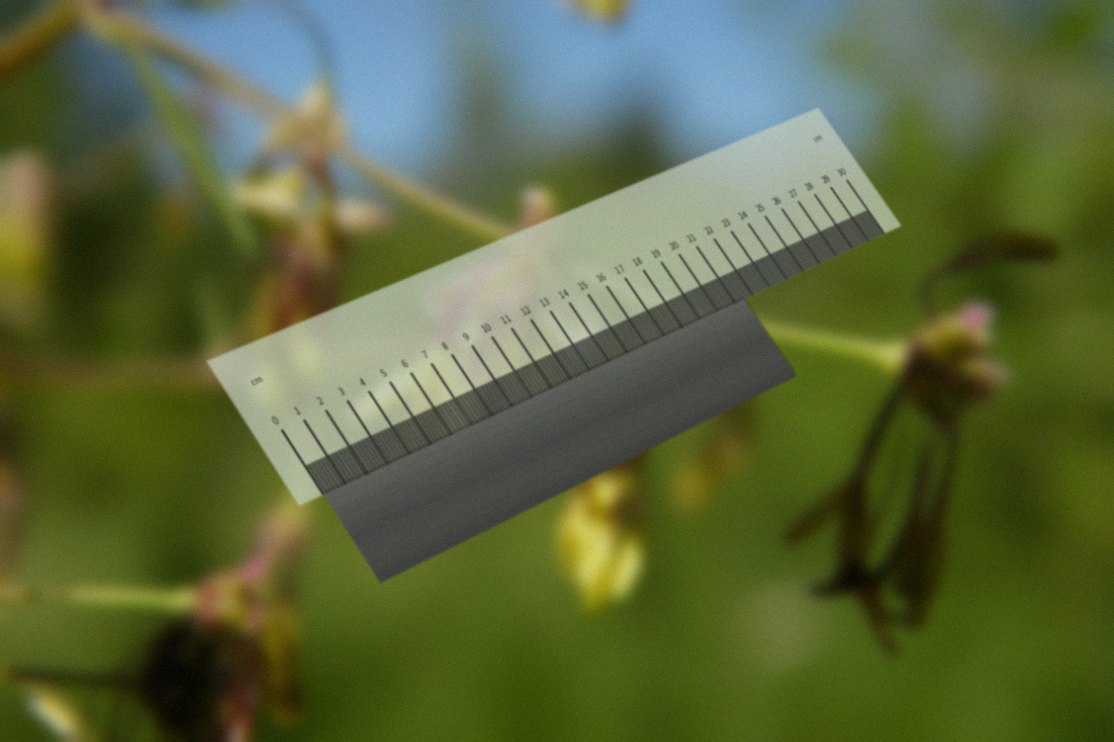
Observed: 21.5 cm
